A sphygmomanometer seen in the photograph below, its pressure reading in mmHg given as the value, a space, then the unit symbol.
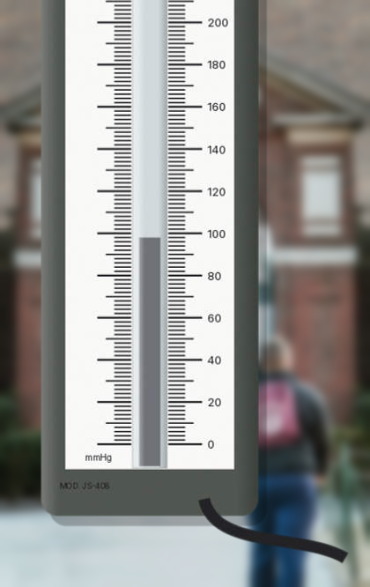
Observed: 98 mmHg
